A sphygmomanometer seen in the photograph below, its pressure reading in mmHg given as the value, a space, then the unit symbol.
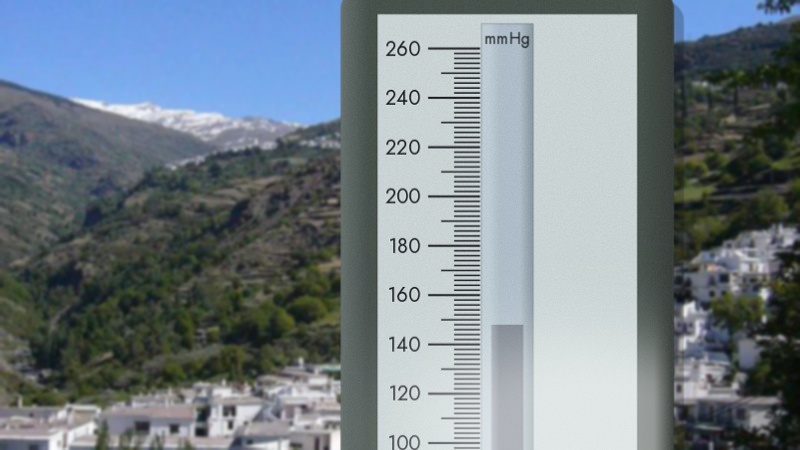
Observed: 148 mmHg
